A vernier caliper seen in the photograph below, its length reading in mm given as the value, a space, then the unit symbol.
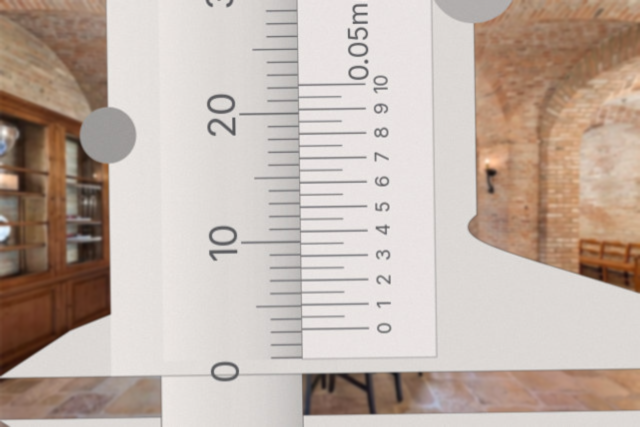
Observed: 3.2 mm
